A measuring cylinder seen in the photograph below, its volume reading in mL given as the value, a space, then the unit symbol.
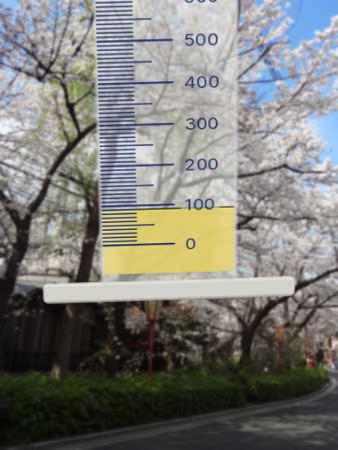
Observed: 90 mL
